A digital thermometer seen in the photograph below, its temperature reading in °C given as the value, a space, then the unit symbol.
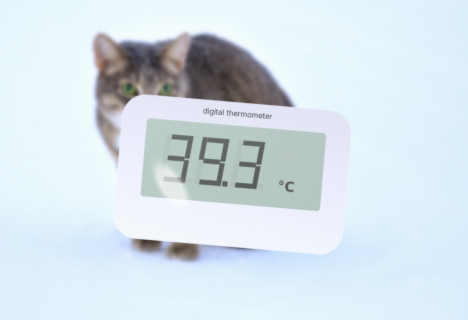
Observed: 39.3 °C
